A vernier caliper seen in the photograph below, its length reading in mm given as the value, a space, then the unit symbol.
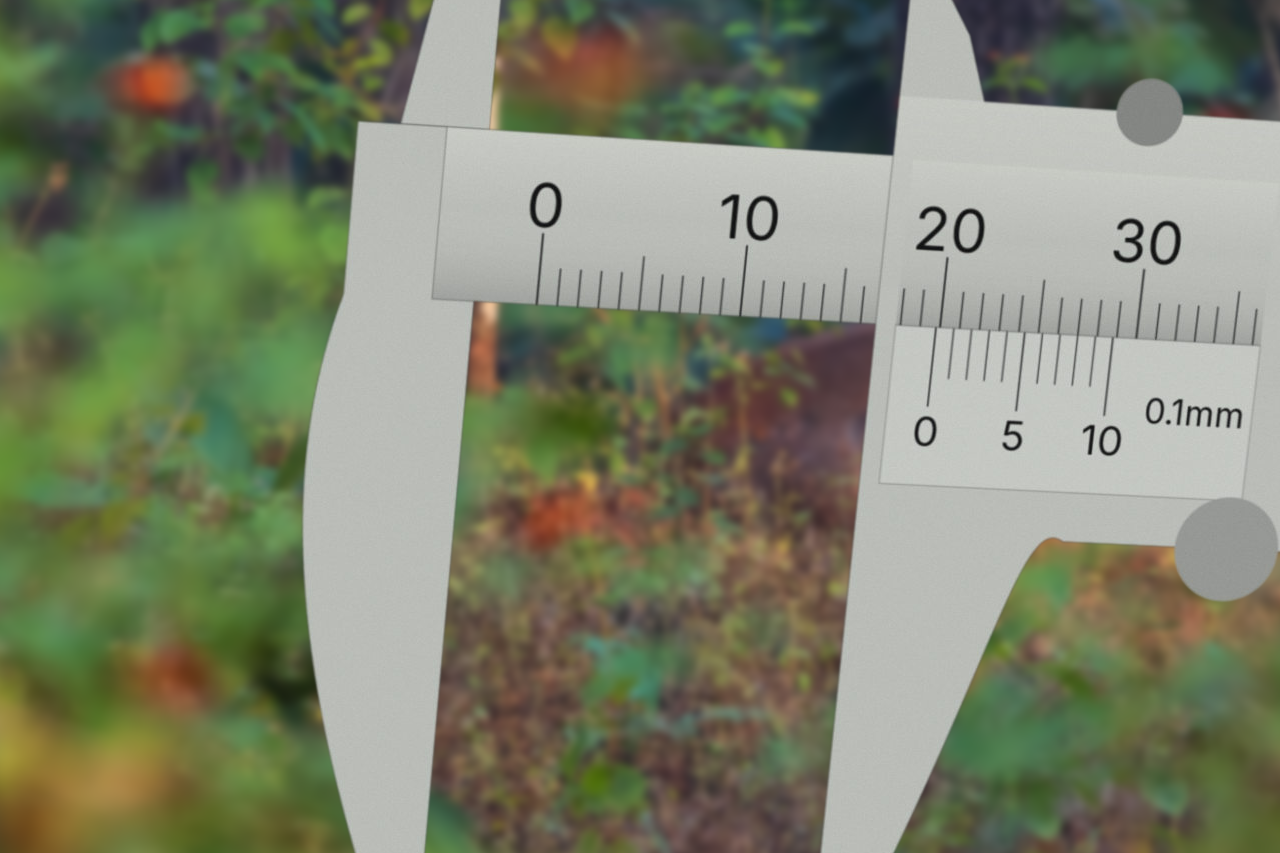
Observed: 19.8 mm
